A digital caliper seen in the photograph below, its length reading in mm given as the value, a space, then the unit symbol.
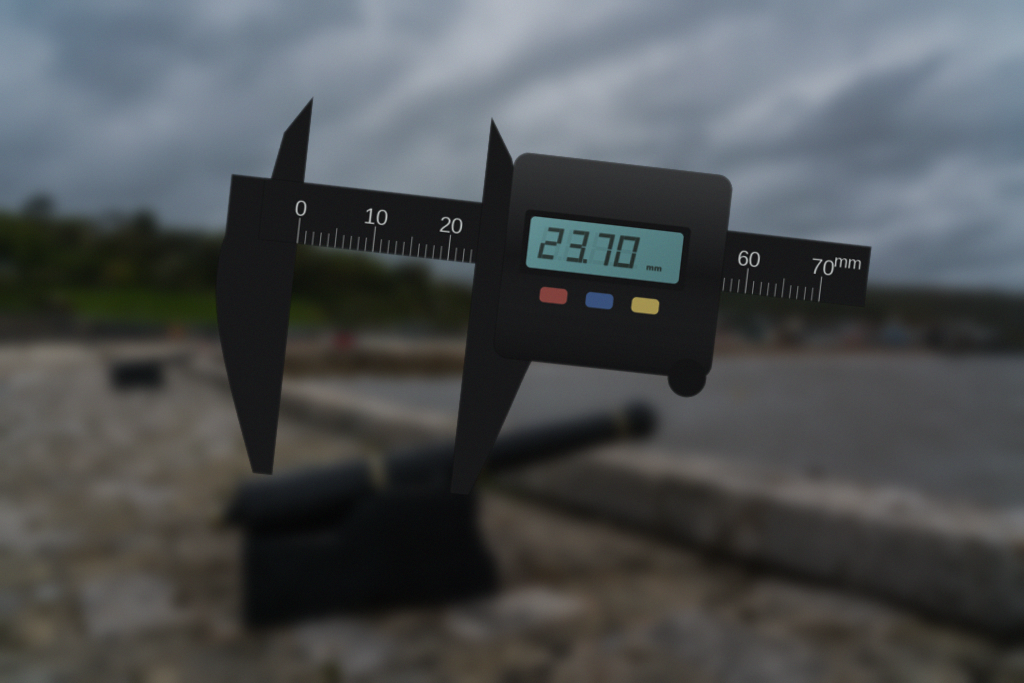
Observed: 23.70 mm
